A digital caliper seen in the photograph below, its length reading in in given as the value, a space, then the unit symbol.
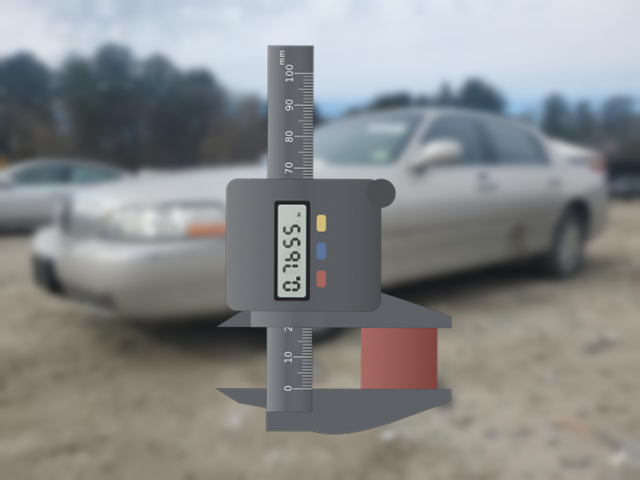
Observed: 0.7655 in
